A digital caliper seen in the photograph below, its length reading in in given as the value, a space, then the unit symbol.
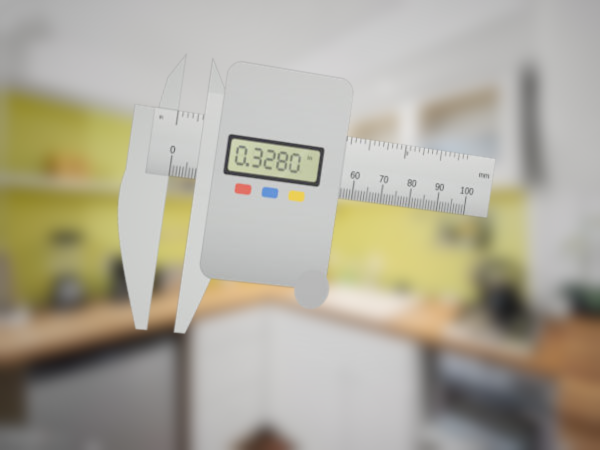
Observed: 0.3280 in
